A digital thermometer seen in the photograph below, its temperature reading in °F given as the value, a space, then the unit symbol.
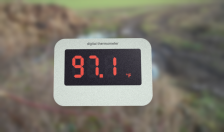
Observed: 97.1 °F
